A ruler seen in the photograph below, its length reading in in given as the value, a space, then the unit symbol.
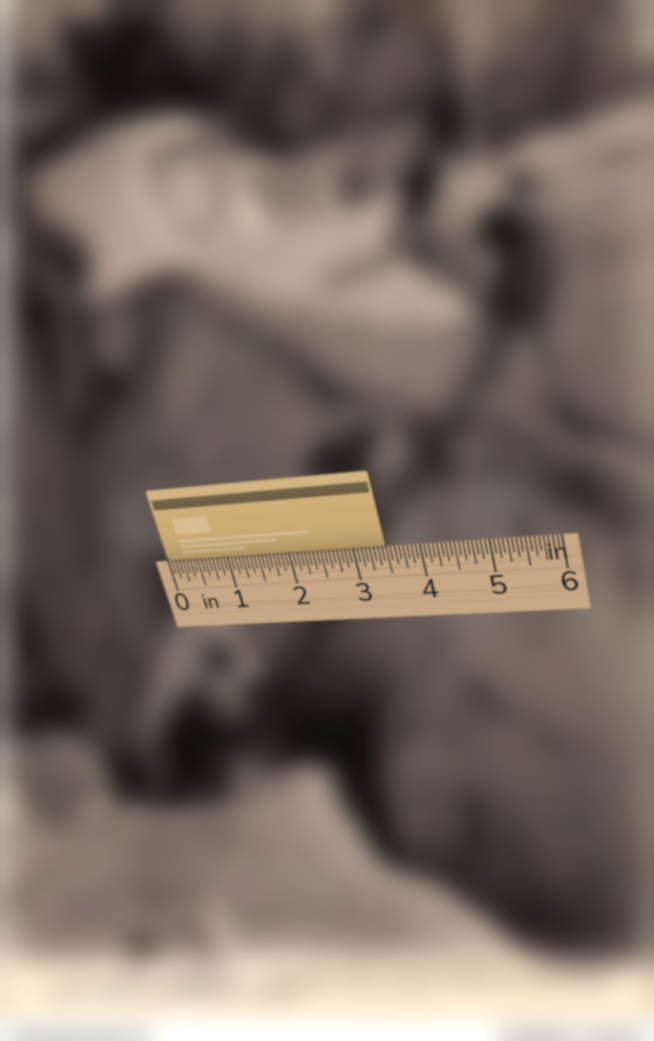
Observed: 3.5 in
